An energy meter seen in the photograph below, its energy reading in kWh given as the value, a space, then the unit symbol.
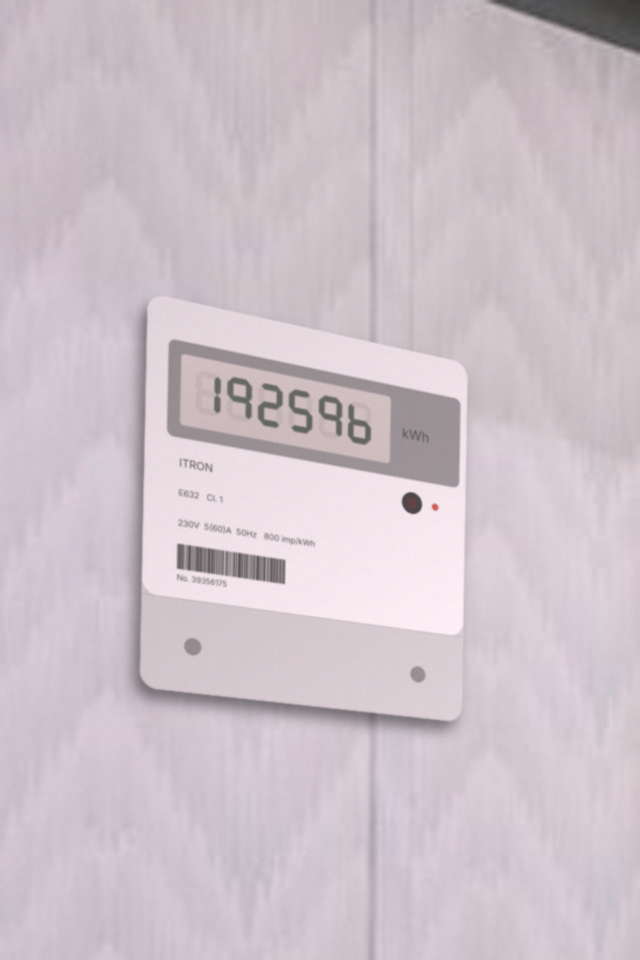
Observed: 192596 kWh
